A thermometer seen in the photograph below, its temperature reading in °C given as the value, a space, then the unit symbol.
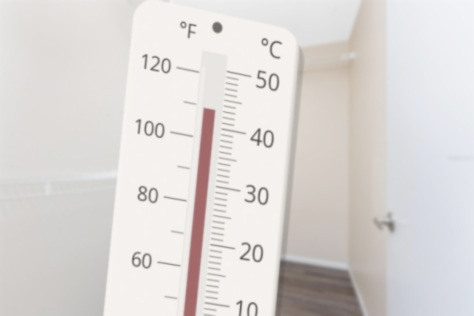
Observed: 43 °C
